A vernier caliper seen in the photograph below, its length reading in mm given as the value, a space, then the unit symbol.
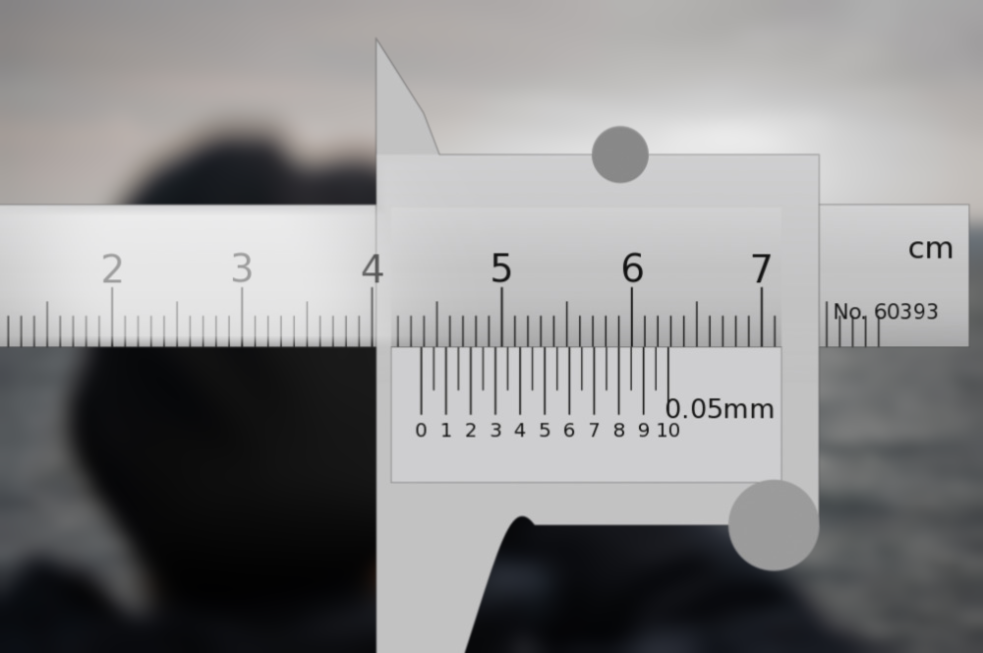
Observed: 43.8 mm
